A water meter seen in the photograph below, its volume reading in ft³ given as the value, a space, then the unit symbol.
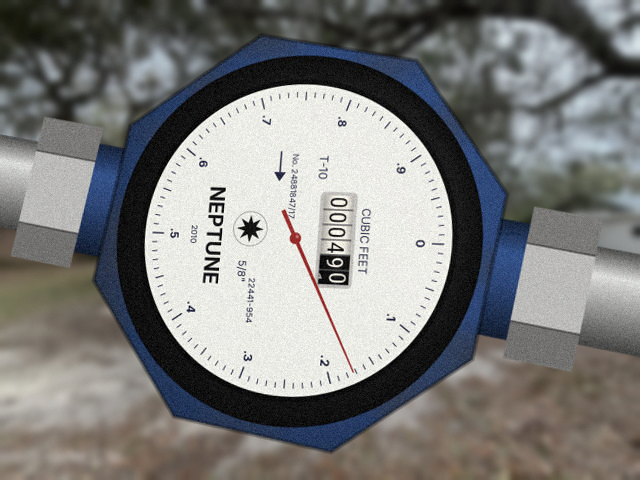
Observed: 490.17 ft³
